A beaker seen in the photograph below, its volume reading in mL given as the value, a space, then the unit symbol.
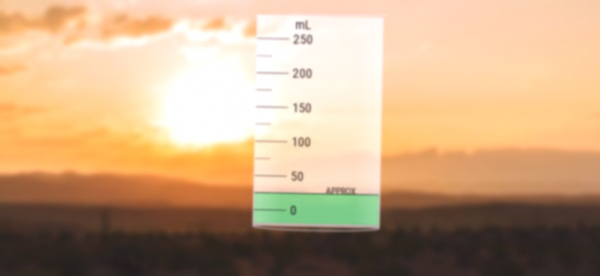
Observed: 25 mL
